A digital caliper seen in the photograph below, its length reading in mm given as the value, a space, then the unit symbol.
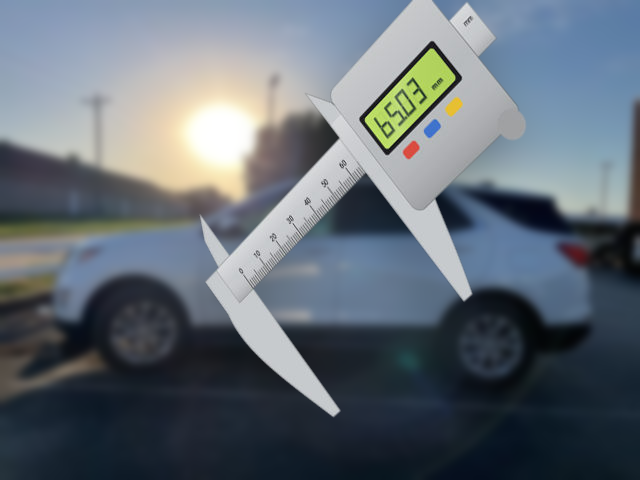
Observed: 65.03 mm
